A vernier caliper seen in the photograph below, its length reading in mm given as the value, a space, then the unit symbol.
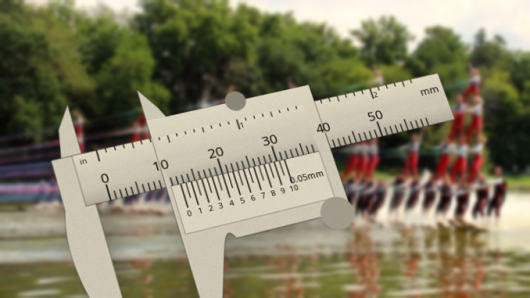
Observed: 12.4 mm
